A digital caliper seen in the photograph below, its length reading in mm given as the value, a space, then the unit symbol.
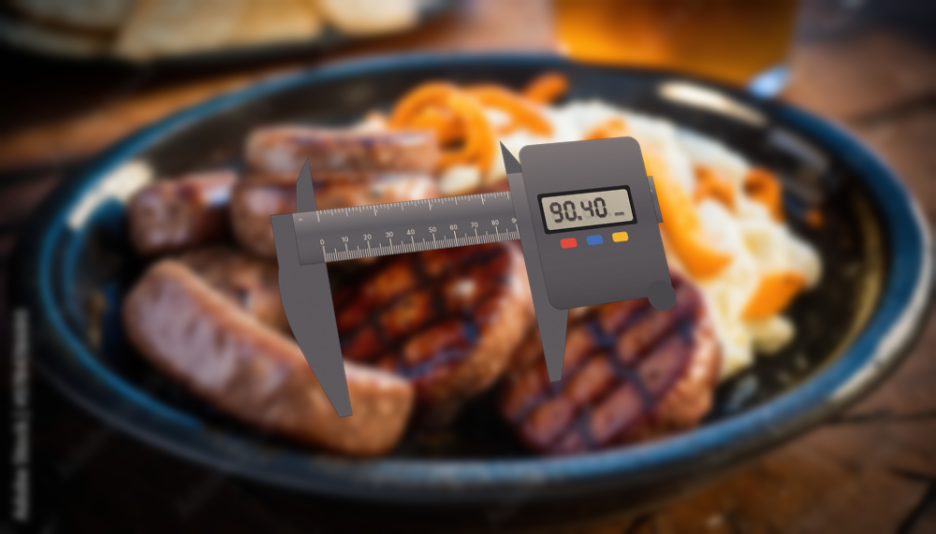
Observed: 90.40 mm
